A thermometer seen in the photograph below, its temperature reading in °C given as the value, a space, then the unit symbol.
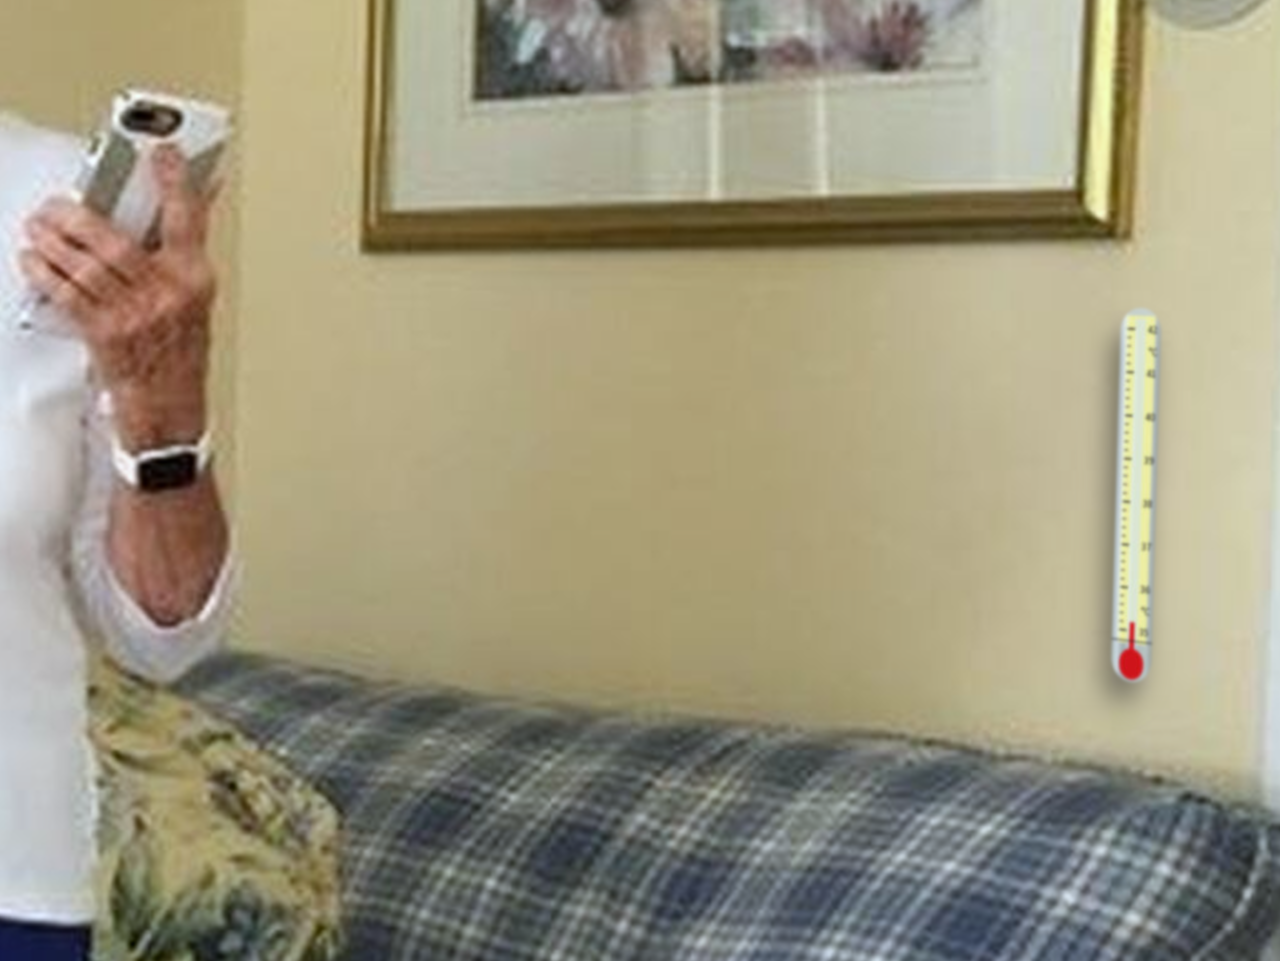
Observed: 35.2 °C
